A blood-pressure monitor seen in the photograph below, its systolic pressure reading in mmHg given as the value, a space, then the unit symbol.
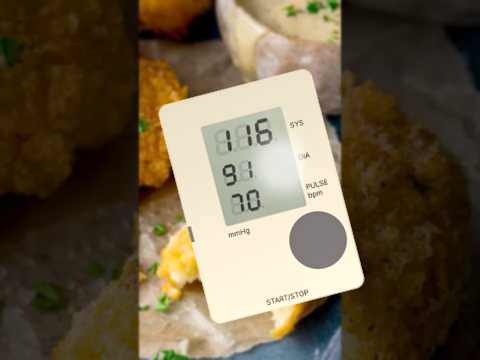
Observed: 116 mmHg
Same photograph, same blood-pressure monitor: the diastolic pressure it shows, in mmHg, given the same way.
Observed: 91 mmHg
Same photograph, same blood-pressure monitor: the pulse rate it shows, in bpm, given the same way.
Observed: 70 bpm
